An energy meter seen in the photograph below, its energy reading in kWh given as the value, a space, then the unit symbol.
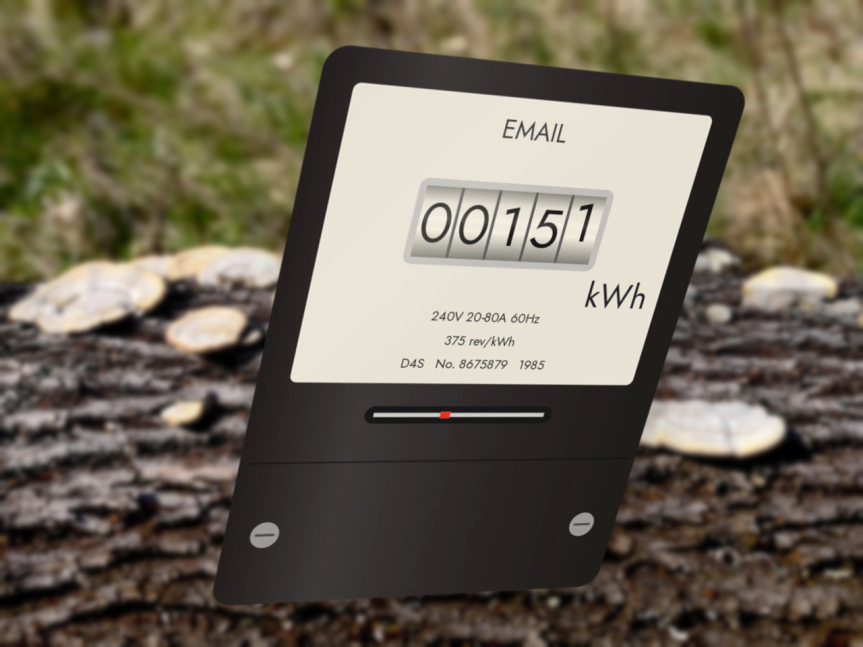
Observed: 151 kWh
